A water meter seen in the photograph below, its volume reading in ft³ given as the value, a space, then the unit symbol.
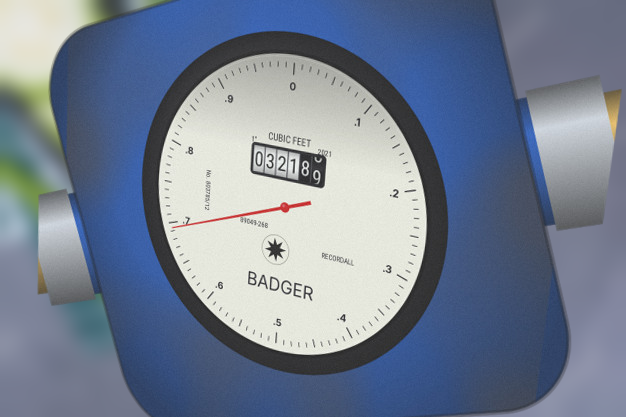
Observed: 32188.69 ft³
